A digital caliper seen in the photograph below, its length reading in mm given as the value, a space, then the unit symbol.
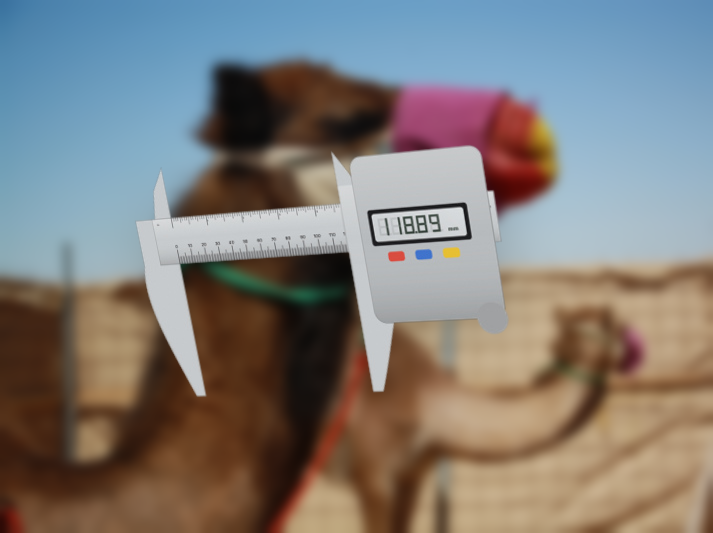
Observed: 118.89 mm
